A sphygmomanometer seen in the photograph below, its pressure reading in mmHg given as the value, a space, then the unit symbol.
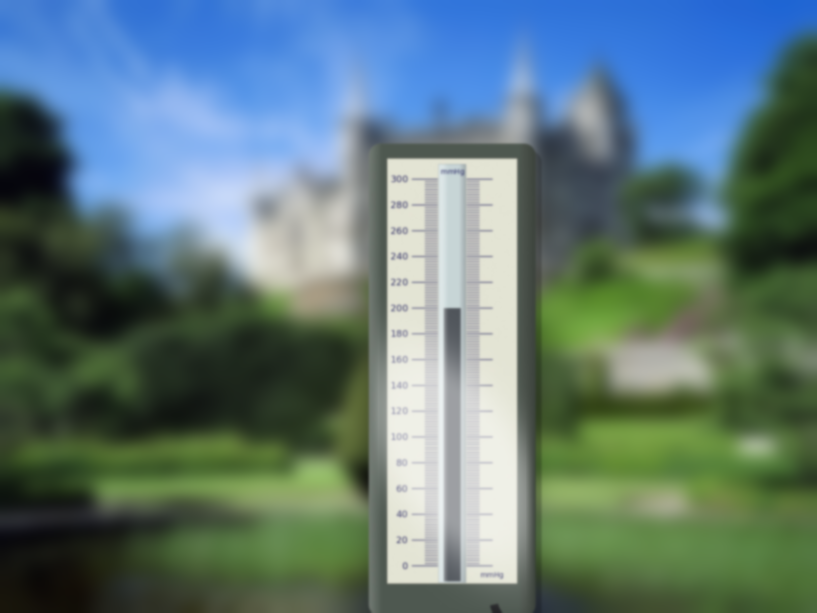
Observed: 200 mmHg
